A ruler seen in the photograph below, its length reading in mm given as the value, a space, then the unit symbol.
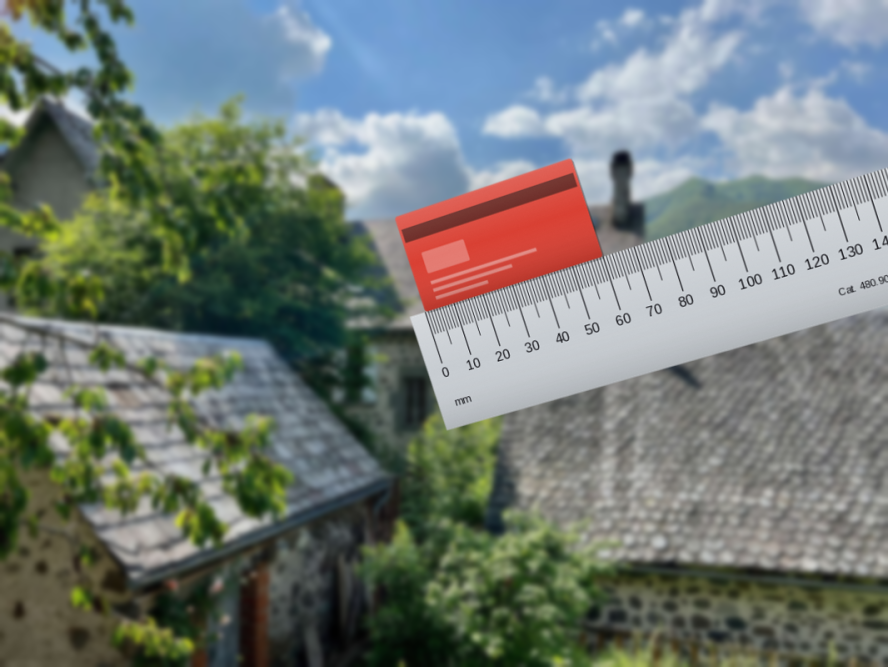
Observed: 60 mm
